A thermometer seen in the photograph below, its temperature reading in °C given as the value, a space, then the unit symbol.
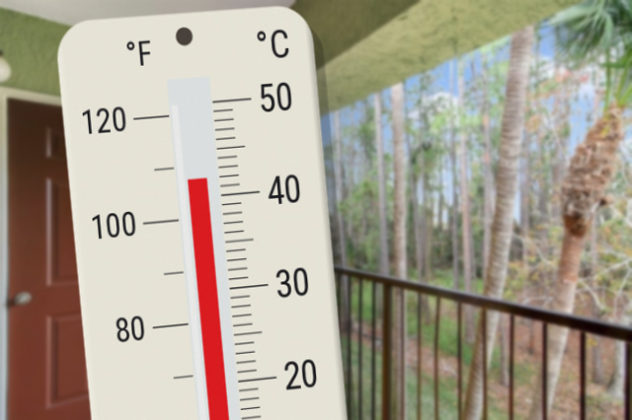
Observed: 42 °C
